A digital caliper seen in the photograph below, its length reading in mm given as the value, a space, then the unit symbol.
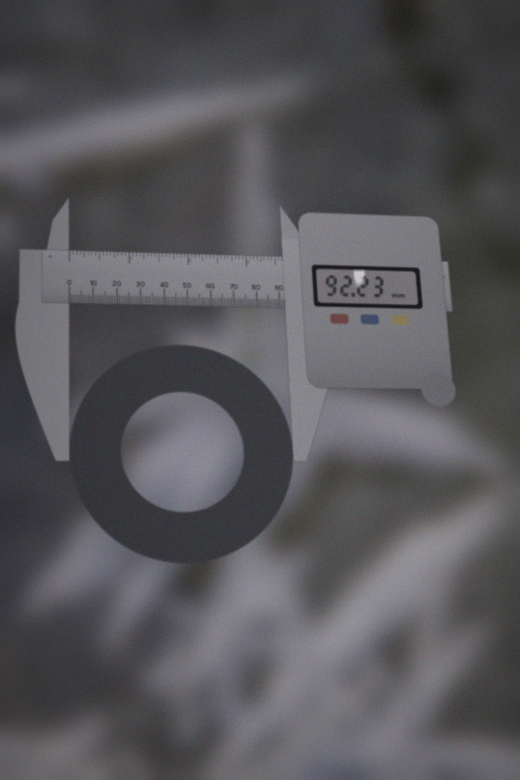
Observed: 92.23 mm
